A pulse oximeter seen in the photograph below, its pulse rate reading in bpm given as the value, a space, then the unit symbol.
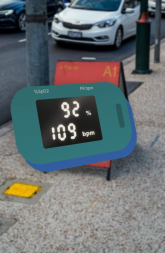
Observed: 109 bpm
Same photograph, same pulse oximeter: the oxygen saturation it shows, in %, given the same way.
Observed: 92 %
